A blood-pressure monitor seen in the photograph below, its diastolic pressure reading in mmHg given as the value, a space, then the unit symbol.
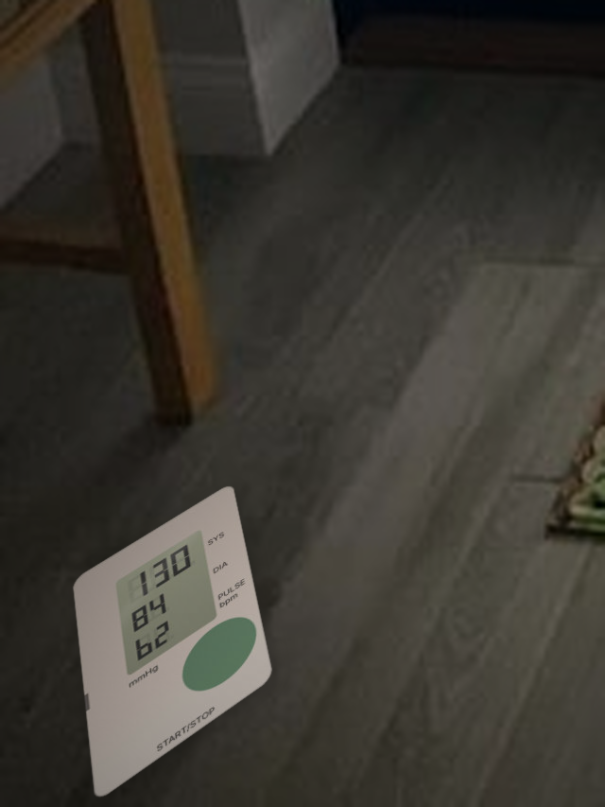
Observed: 84 mmHg
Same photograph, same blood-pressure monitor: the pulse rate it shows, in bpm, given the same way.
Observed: 62 bpm
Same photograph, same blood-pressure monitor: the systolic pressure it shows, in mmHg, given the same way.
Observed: 130 mmHg
